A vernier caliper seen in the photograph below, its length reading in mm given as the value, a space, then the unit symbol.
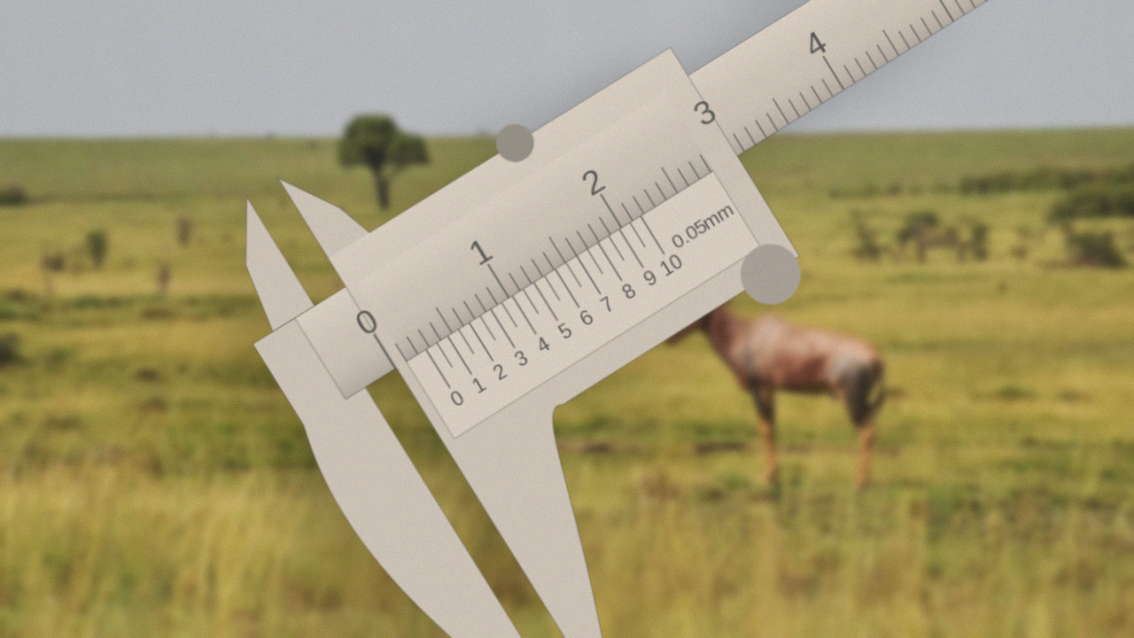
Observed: 2.7 mm
